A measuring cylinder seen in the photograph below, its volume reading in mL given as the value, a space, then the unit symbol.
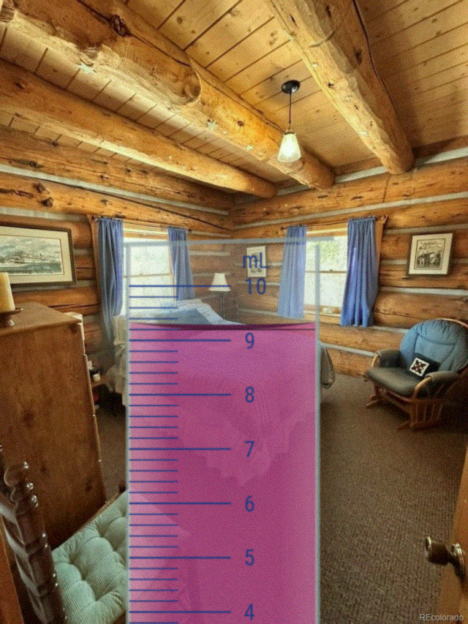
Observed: 9.2 mL
